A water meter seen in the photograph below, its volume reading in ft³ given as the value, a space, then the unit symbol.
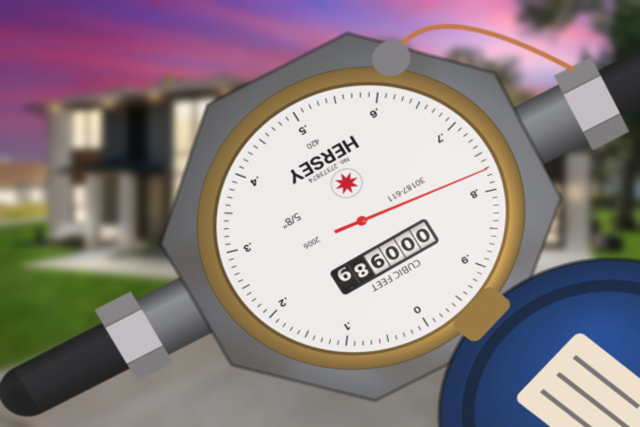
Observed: 988.77 ft³
